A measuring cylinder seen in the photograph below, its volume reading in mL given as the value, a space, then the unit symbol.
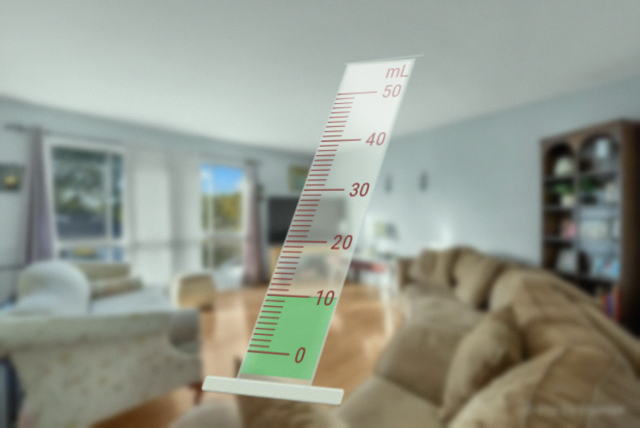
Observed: 10 mL
